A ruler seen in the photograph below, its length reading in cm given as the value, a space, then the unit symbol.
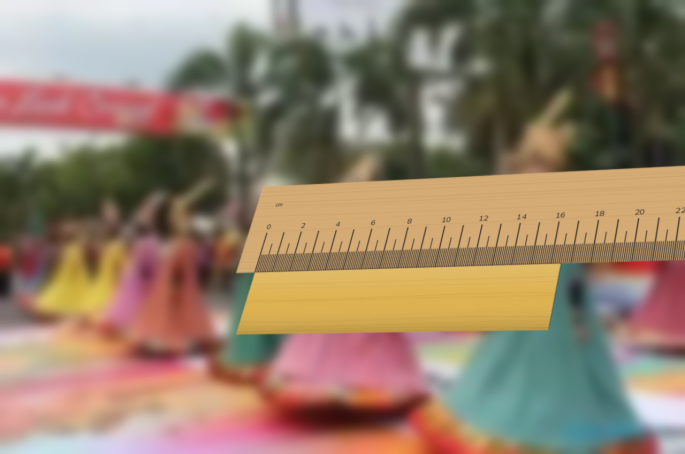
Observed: 16.5 cm
